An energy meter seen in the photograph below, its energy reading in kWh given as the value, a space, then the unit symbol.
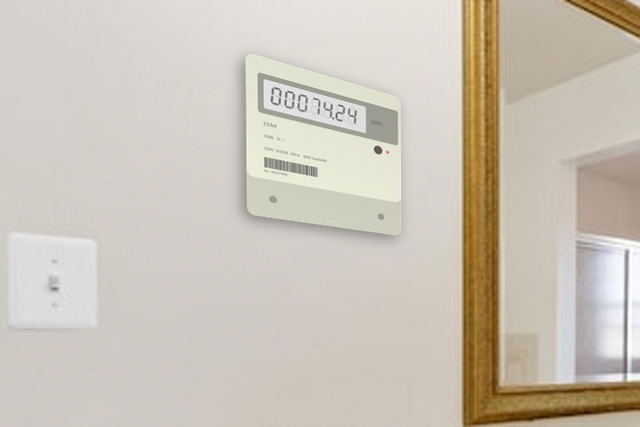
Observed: 74.24 kWh
